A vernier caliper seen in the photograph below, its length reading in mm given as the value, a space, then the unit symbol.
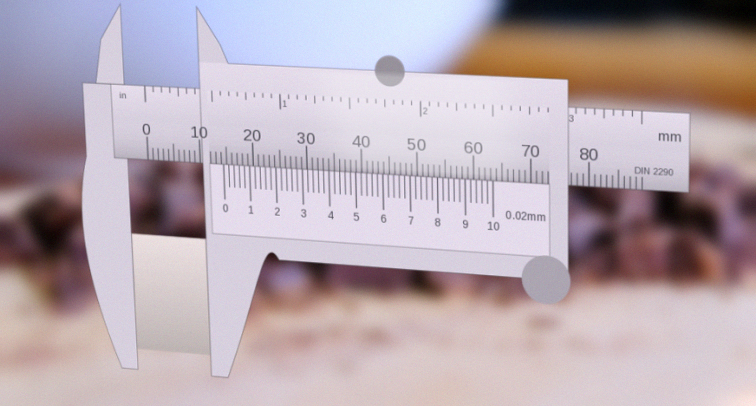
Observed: 14.4 mm
